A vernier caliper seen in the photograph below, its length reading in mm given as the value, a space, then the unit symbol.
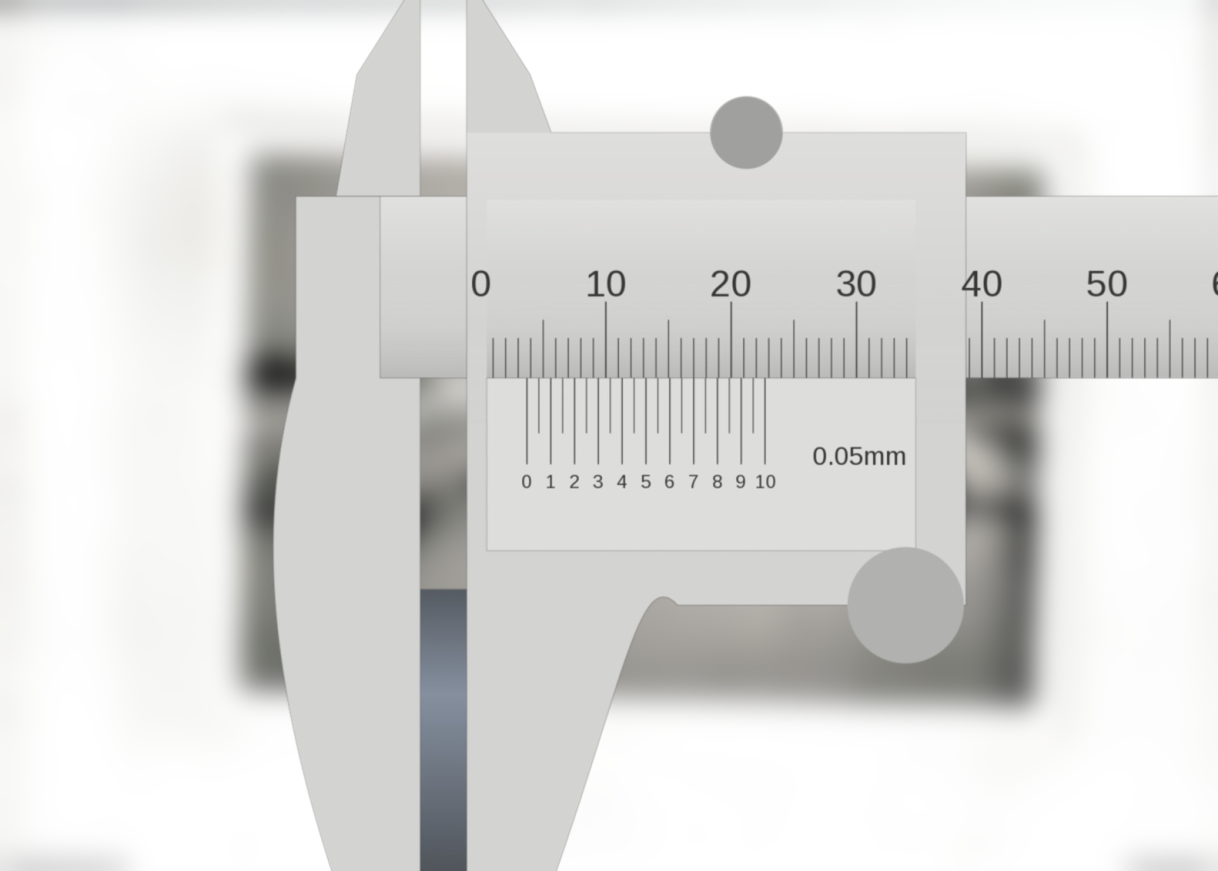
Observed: 3.7 mm
